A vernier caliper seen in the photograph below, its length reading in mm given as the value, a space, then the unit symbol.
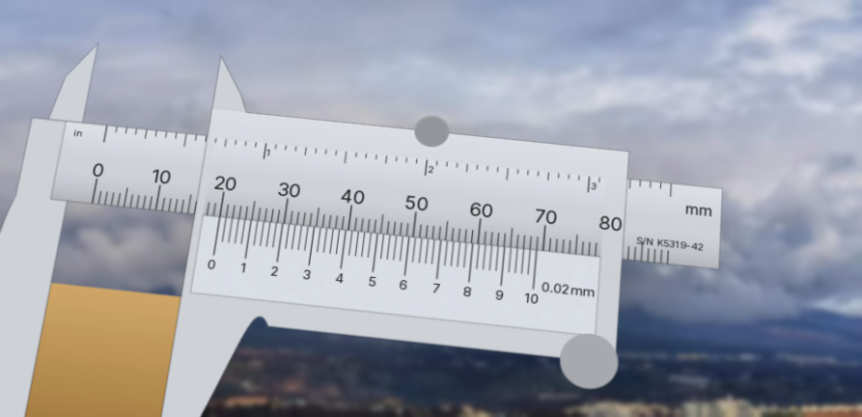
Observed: 20.0 mm
